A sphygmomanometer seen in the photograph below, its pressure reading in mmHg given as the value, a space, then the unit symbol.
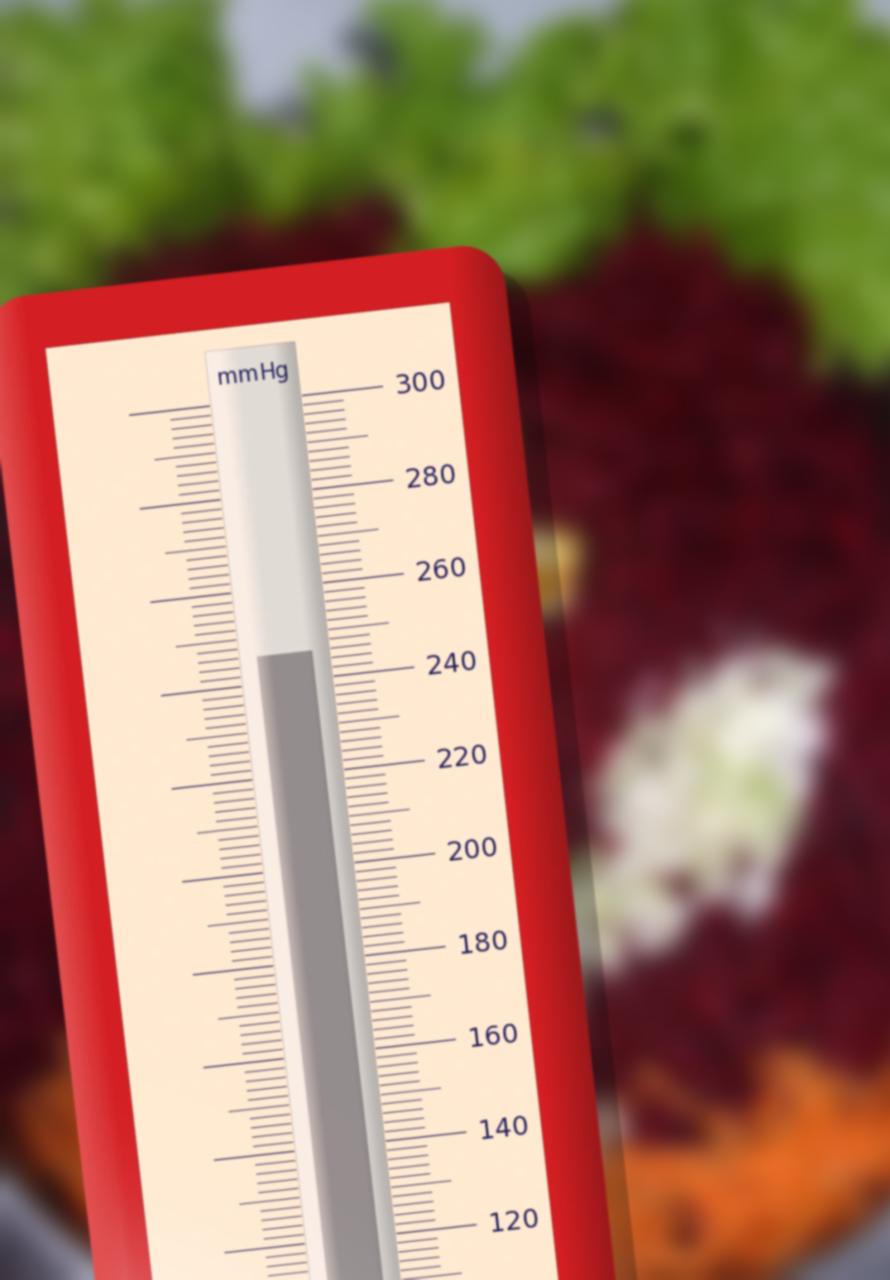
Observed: 246 mmHg
